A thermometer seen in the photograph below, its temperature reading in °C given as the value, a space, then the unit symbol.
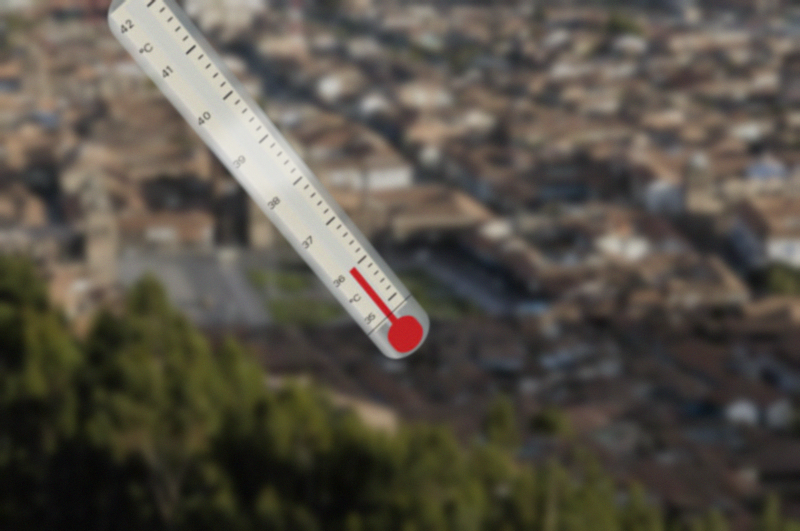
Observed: 36 °C
